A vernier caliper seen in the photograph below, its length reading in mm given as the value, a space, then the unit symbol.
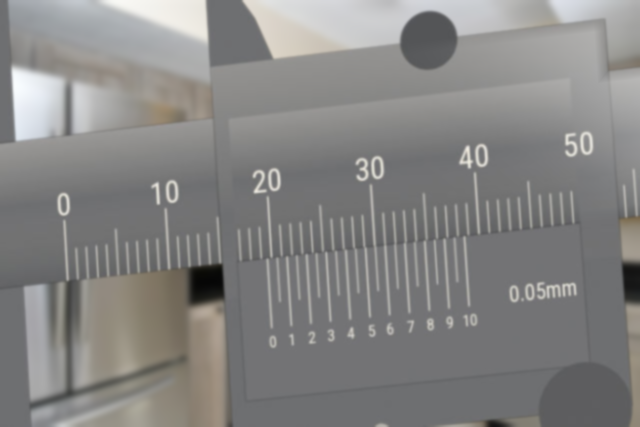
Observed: 19.6 mm
